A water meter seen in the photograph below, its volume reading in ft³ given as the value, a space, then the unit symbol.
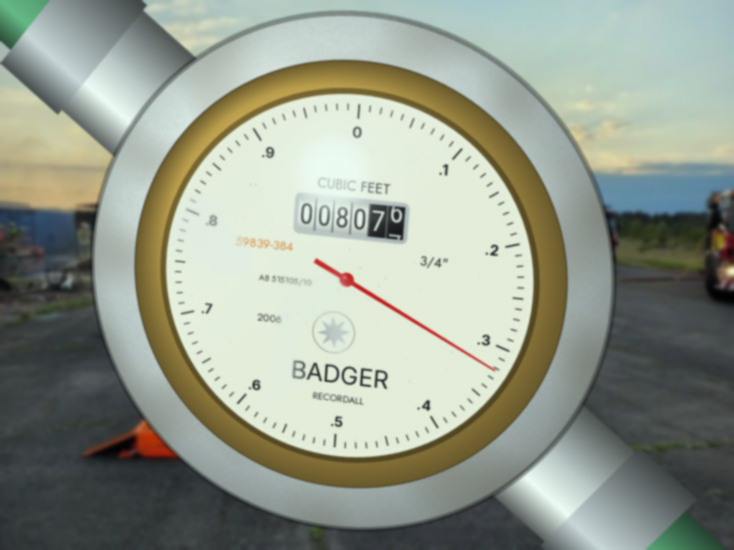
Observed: 8076.32 ft³
